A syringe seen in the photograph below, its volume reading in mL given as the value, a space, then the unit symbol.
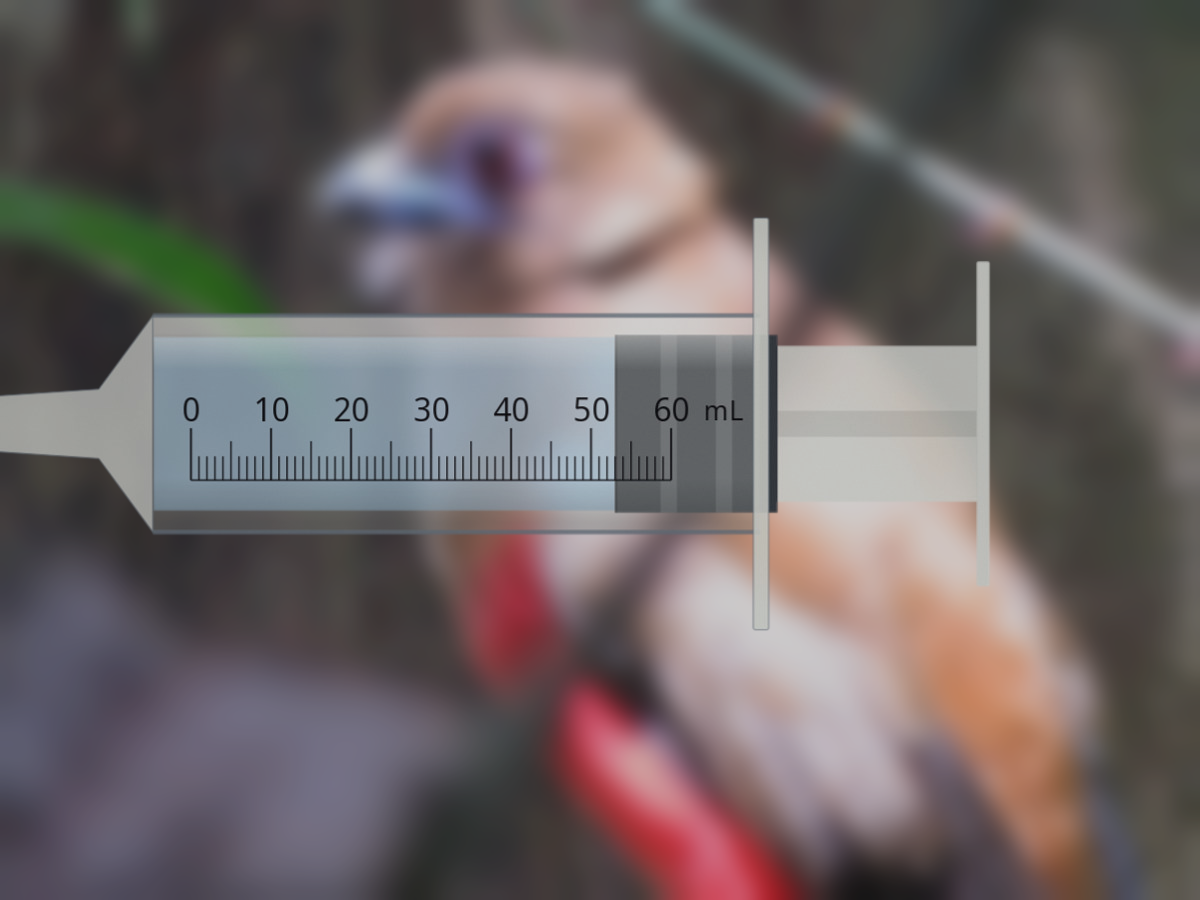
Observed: 53 mL
